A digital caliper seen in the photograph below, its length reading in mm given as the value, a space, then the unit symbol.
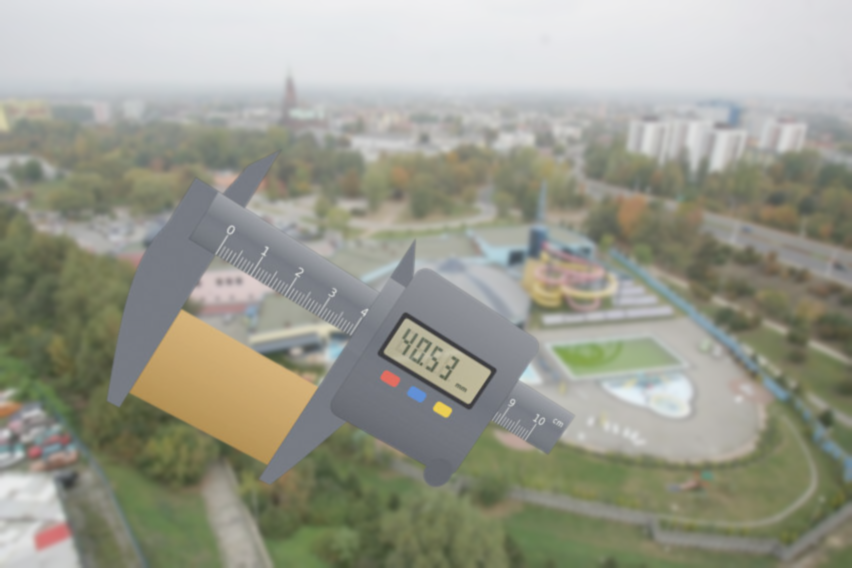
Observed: 40.53 mm
